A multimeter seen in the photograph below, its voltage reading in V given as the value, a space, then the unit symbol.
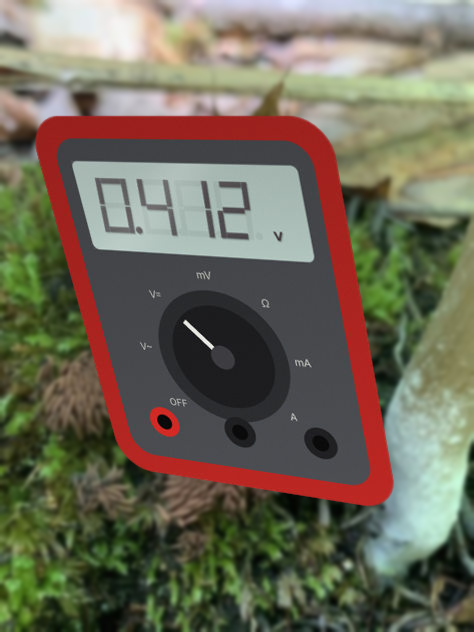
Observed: 0.412 V
